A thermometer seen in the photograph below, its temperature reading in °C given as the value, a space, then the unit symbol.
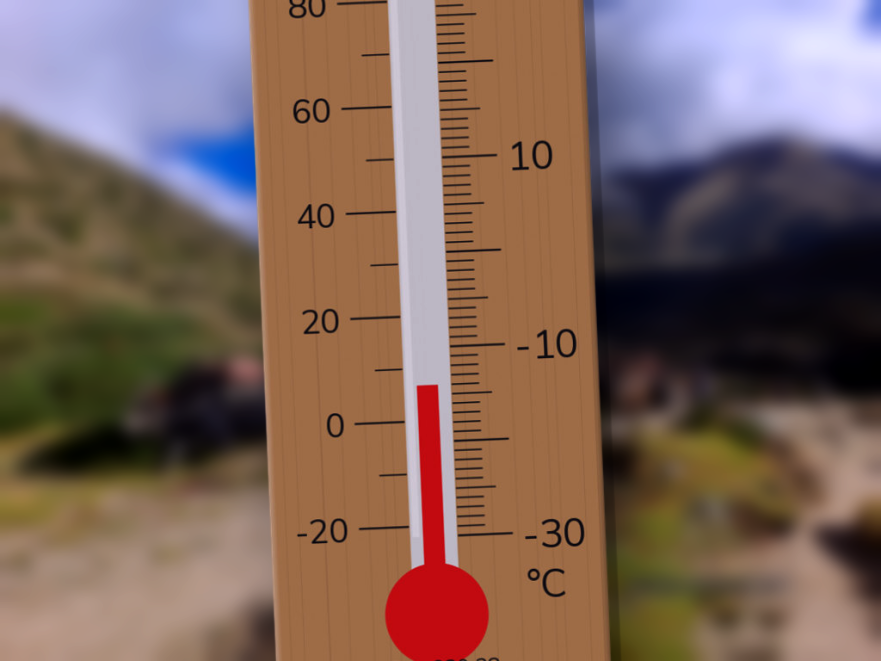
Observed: -14 °C
